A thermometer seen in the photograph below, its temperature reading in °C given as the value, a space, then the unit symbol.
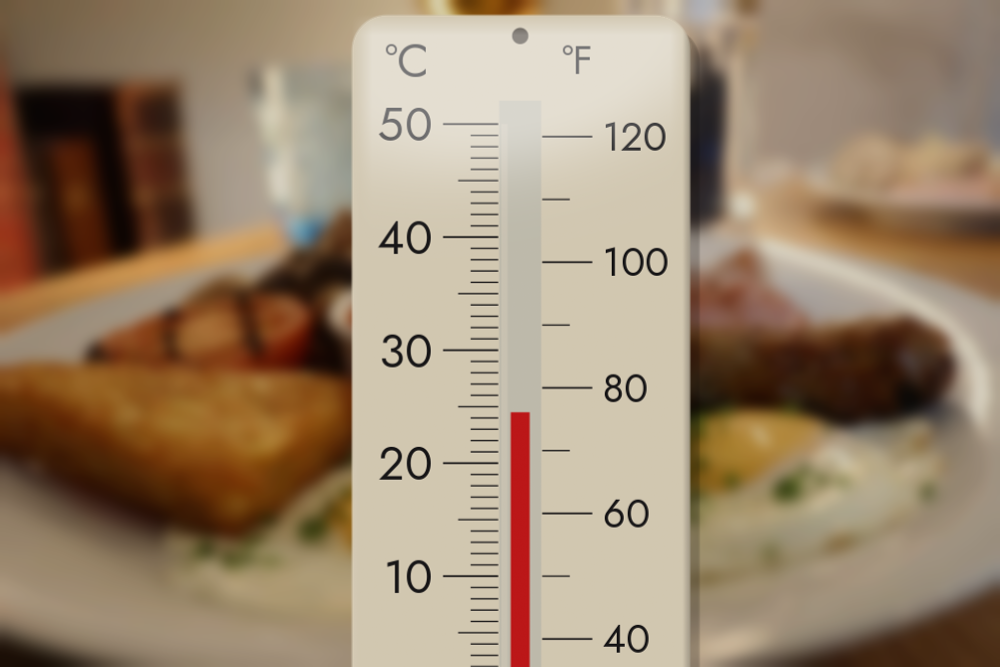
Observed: 24.5 °C
